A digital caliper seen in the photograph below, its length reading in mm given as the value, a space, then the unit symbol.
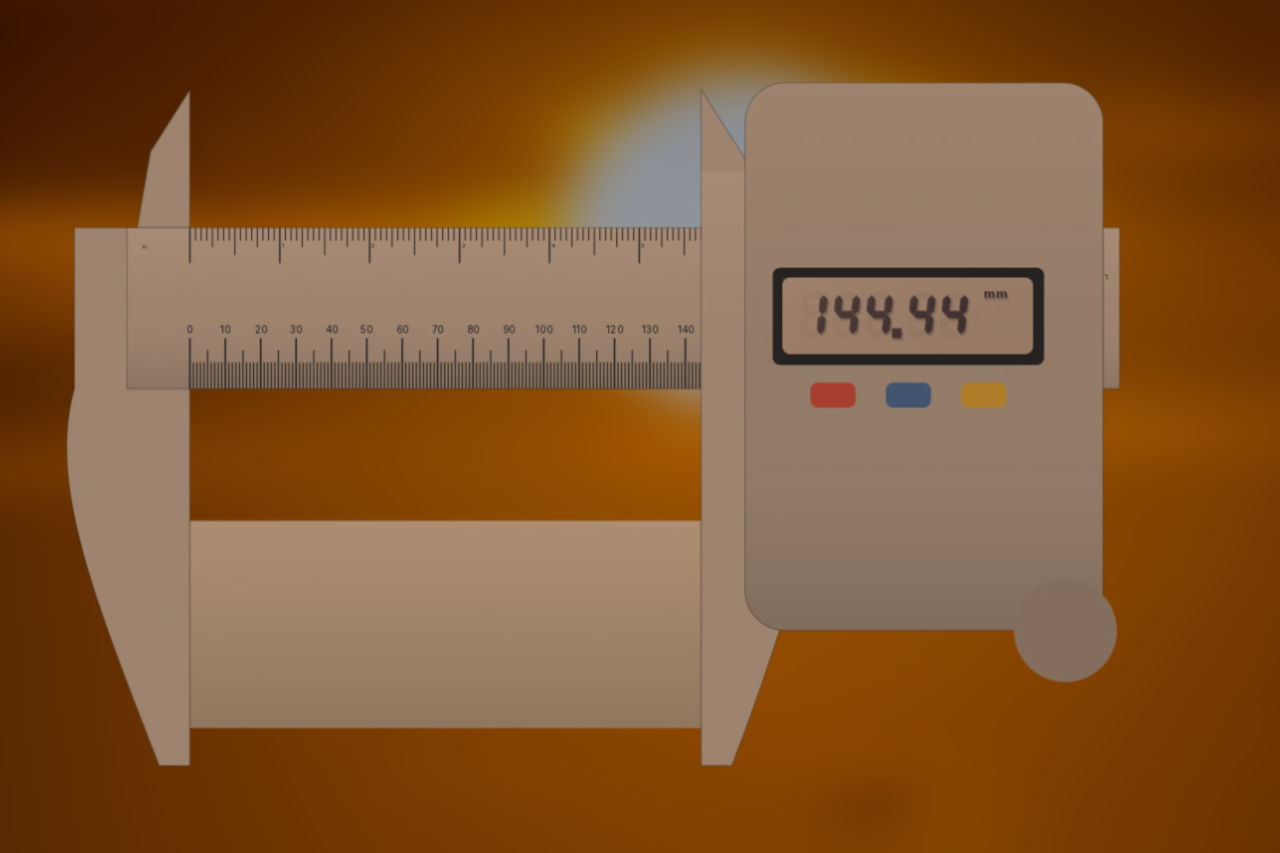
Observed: 144.44 mm
